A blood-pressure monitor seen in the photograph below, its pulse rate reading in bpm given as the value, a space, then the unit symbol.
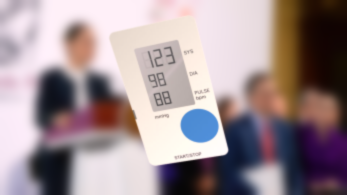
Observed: 88 bpm
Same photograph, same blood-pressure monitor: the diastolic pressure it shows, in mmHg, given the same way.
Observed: 98 mmHg
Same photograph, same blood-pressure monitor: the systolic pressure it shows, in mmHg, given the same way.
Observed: 123 mmHg
